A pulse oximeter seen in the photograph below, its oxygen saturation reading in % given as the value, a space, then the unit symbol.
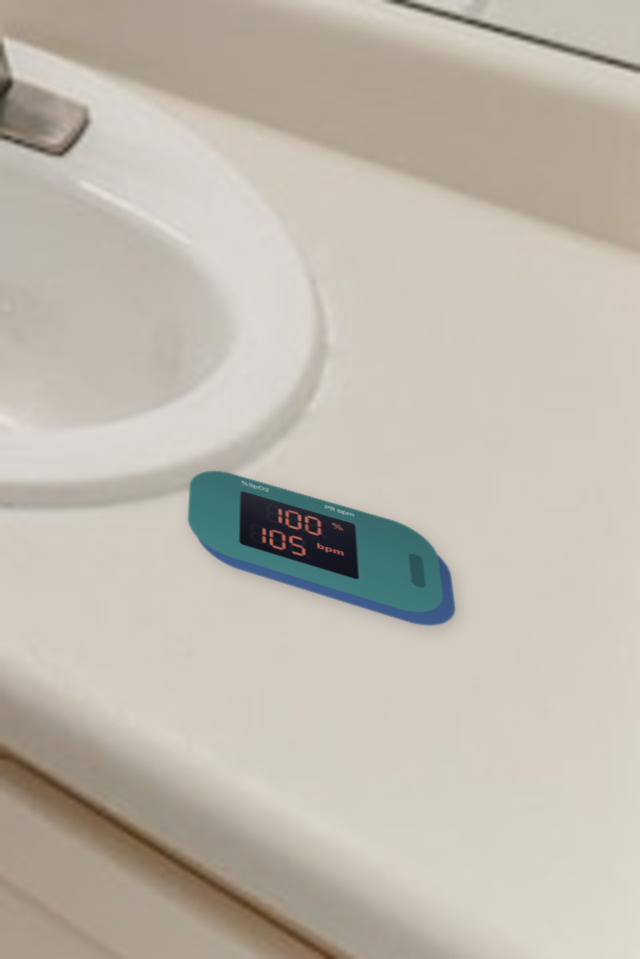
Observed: 100 %
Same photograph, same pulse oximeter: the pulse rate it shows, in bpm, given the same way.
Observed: 105 bpm
